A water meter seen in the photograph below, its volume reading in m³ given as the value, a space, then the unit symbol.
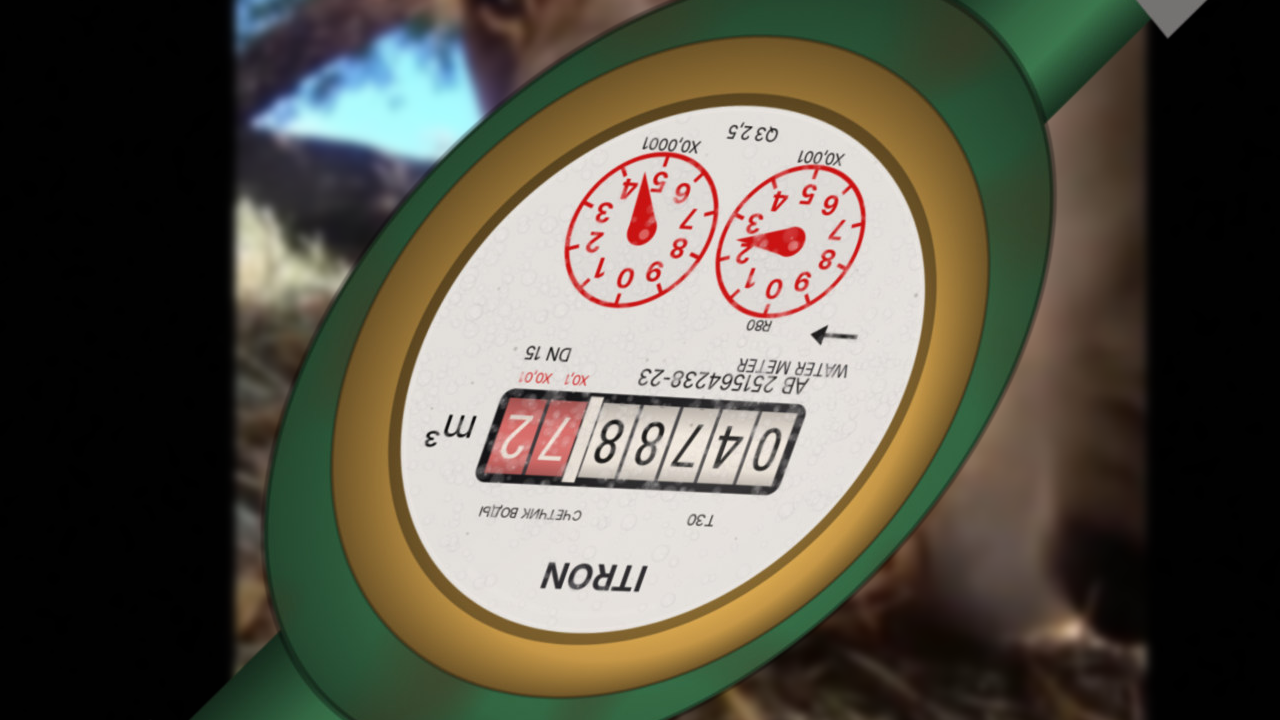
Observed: 4788.7224 m³
